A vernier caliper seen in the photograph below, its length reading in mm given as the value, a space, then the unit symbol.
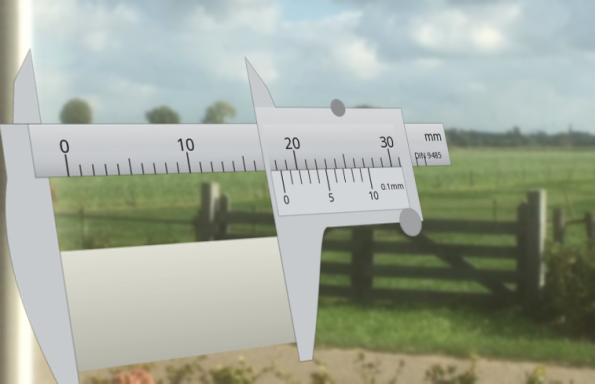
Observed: 18.4 mm
